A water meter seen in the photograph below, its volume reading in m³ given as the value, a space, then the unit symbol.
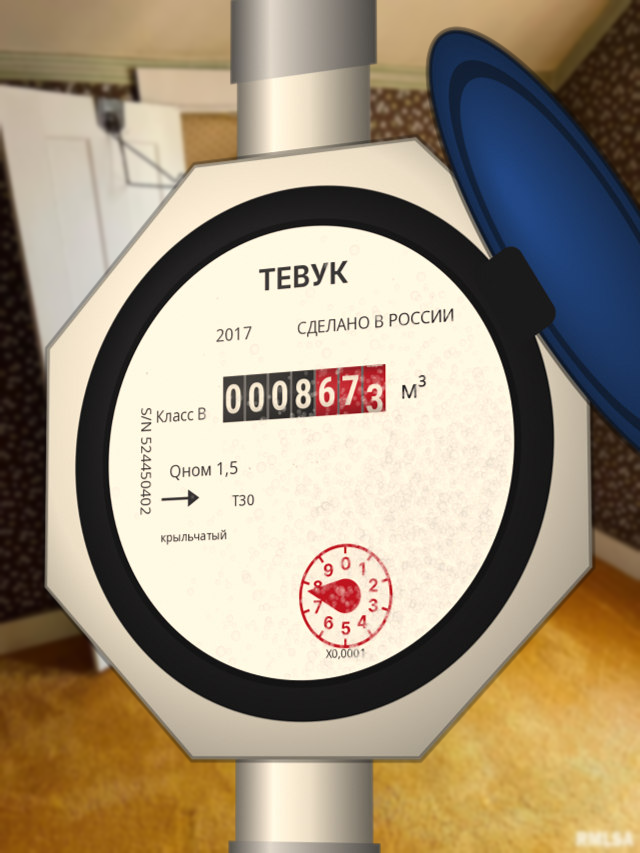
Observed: 8.6727 m³
